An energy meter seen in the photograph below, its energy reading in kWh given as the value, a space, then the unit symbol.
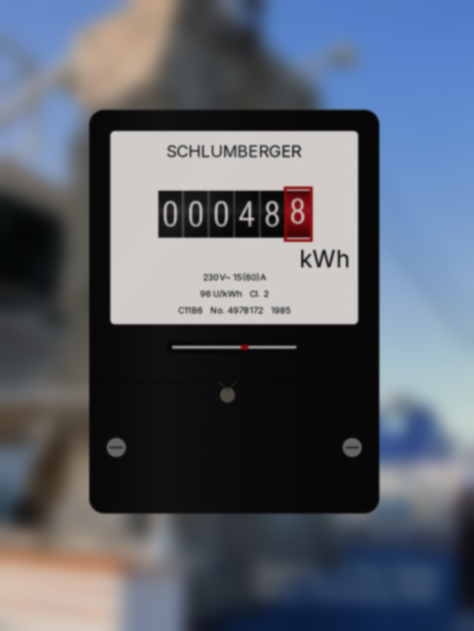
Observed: 48.8 kWh
